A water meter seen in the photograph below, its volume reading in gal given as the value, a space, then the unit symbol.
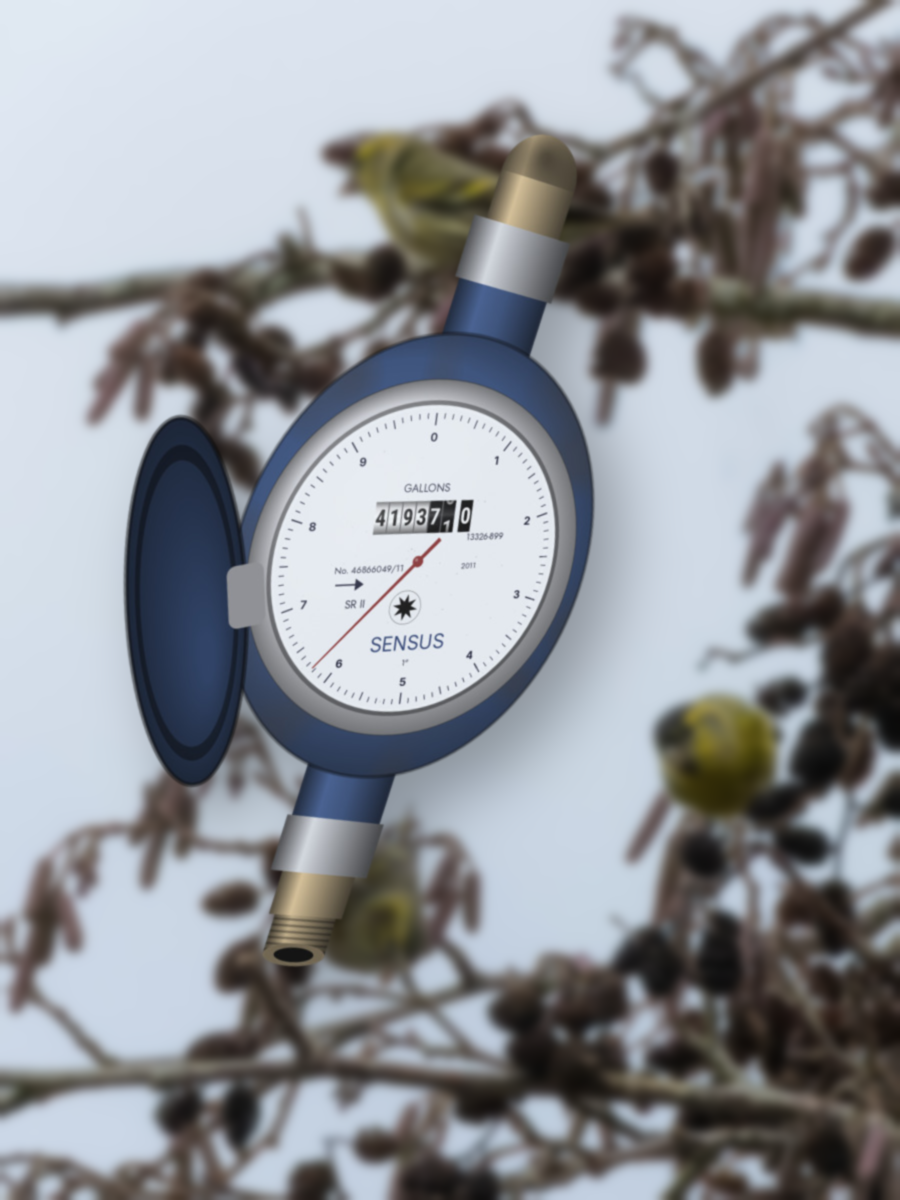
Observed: 4193706.2 gal
